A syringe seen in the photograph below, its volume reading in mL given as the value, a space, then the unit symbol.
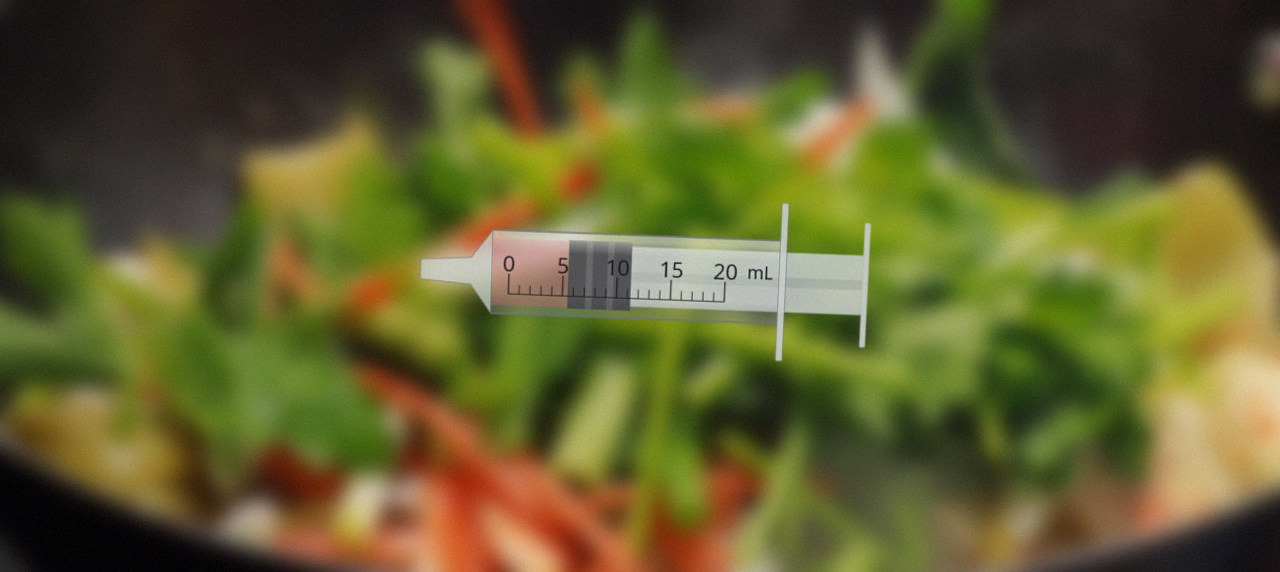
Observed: 5.5 mL
